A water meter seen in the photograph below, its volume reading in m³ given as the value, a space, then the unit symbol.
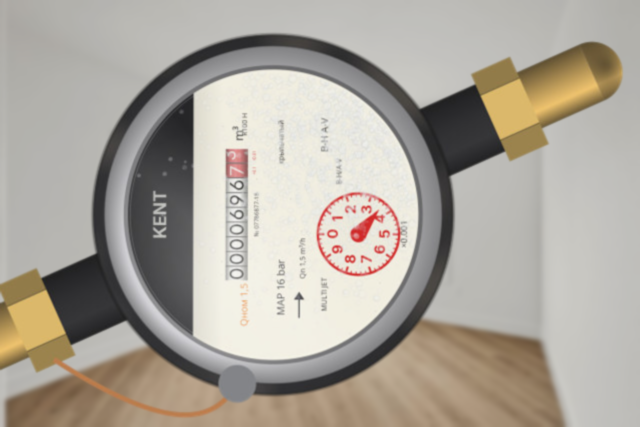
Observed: 696.733 m³
